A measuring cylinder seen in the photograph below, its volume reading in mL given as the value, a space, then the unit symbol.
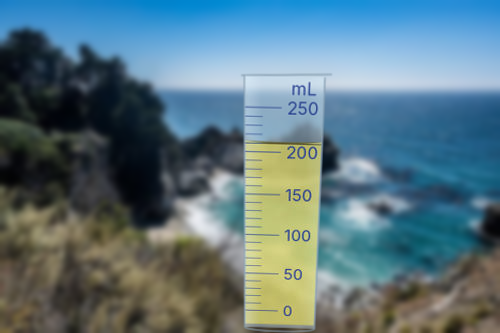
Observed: 210 mL
